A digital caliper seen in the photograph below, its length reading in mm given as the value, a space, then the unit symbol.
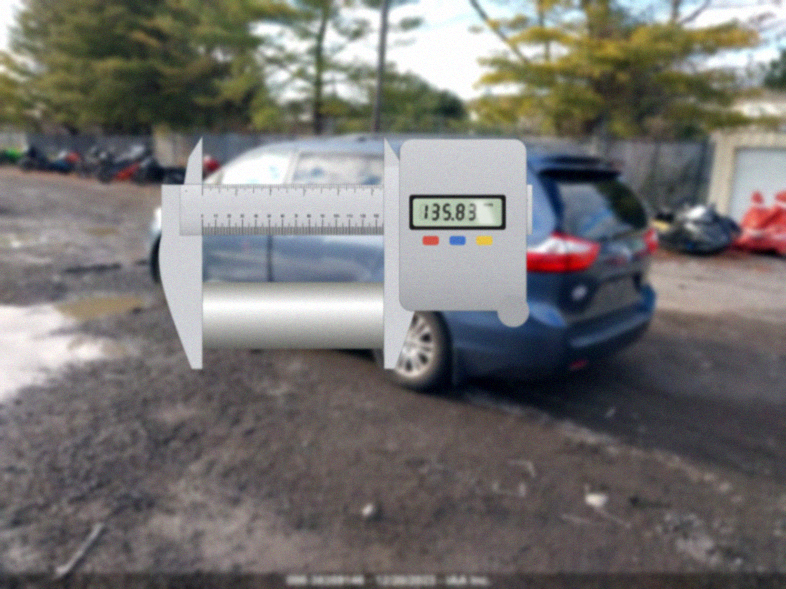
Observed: 135.83 mm
